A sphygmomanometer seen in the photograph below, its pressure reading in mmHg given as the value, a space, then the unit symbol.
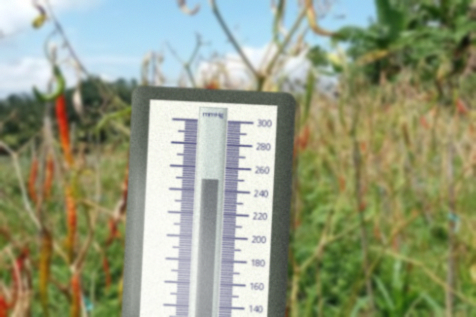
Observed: 250 mmHg
